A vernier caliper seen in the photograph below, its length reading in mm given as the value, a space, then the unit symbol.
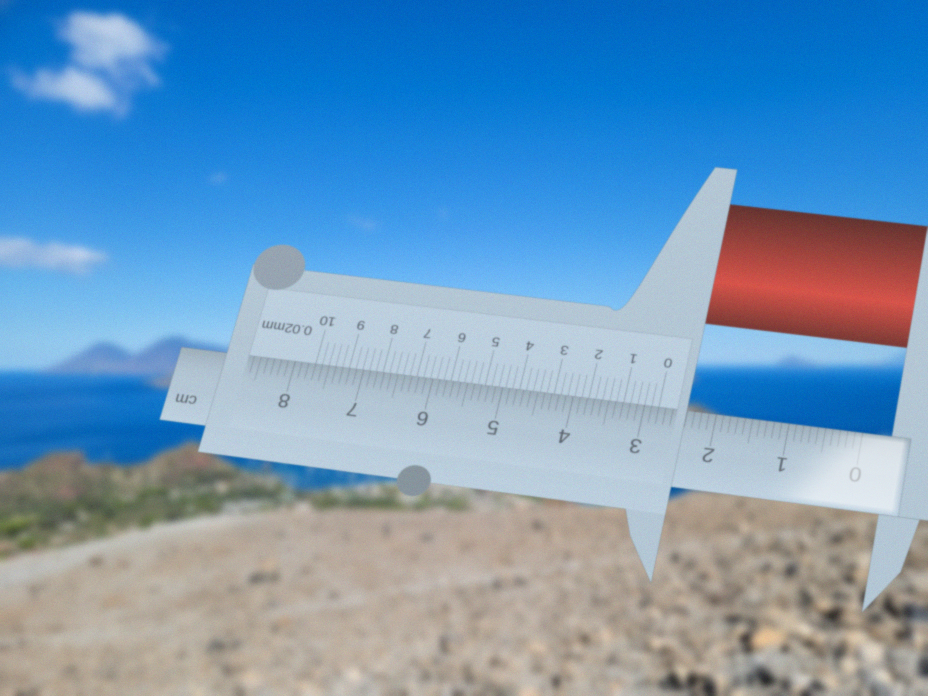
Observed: 28.0 mm
